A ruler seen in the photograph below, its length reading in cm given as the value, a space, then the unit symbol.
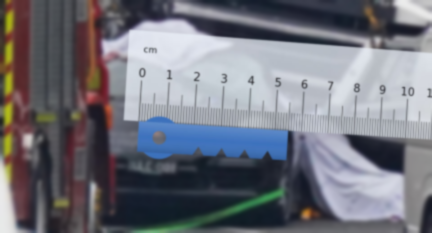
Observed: 5.5 cm
